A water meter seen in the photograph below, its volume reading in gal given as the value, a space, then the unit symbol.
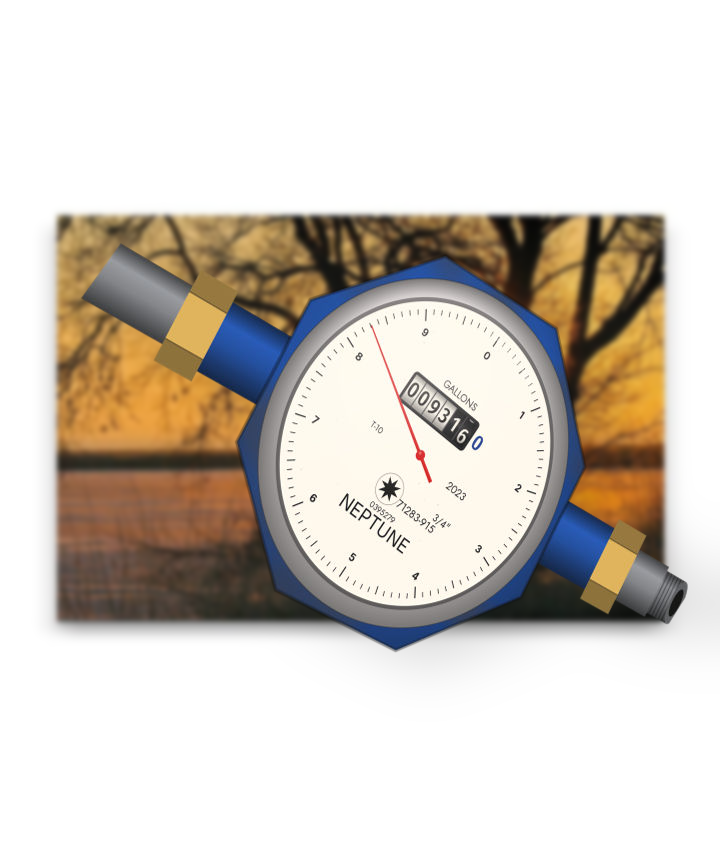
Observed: 93158.3 gal
